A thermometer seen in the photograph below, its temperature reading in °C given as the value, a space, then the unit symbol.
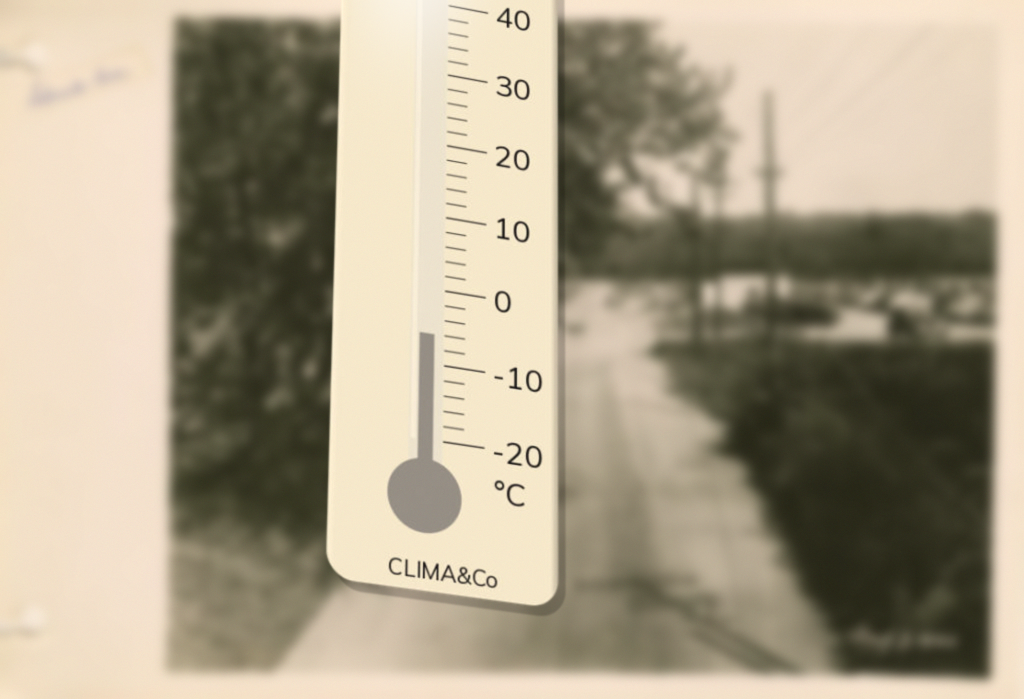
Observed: -6 °C
